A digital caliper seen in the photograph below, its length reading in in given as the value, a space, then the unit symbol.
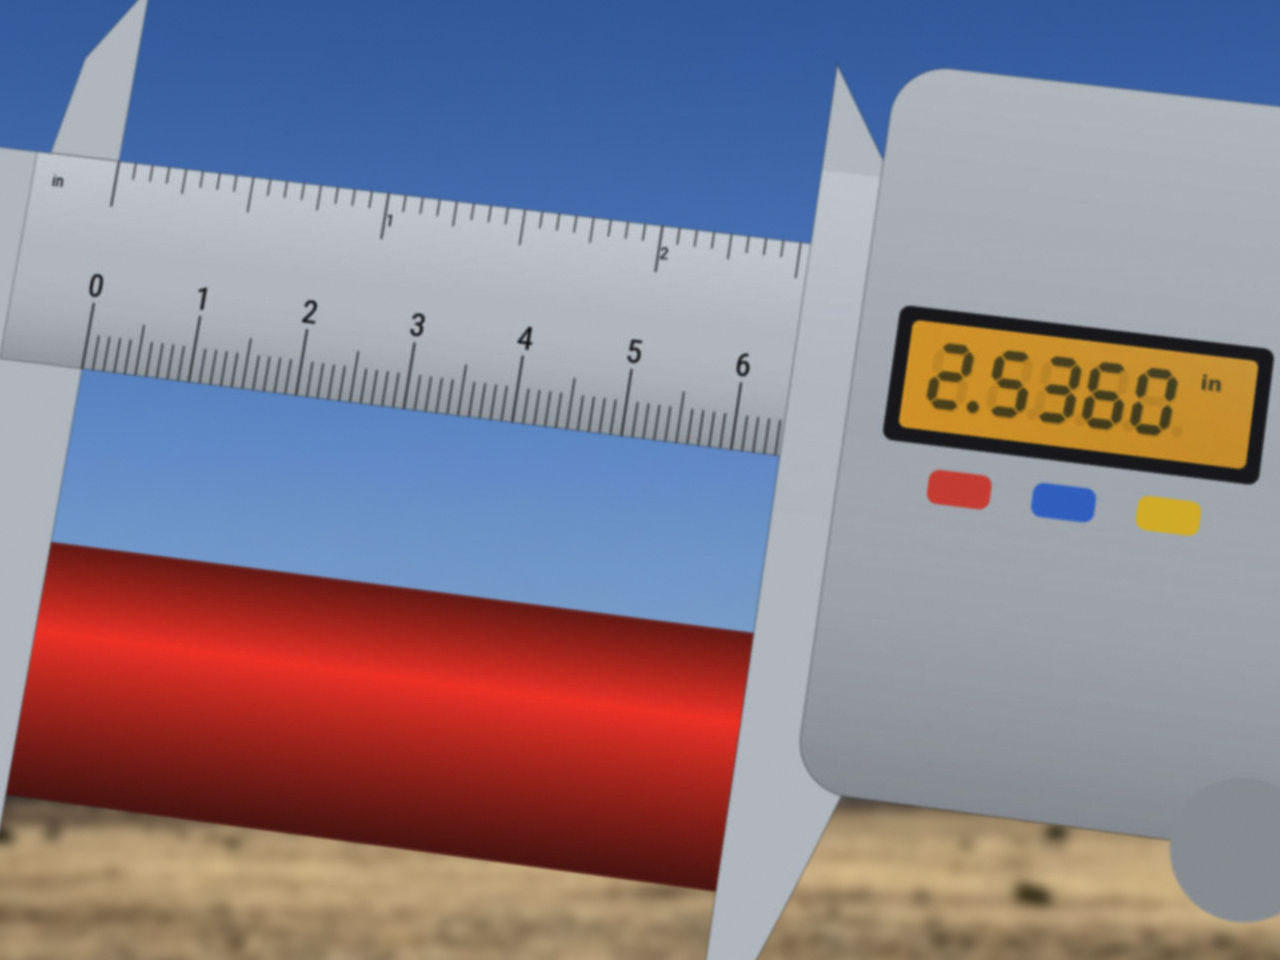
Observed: 2.5360 in
